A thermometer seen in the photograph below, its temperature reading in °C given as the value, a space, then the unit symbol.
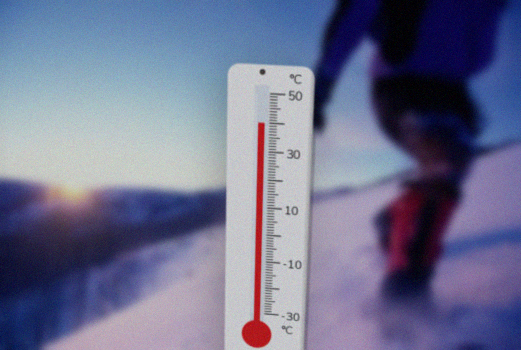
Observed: 40 °C
